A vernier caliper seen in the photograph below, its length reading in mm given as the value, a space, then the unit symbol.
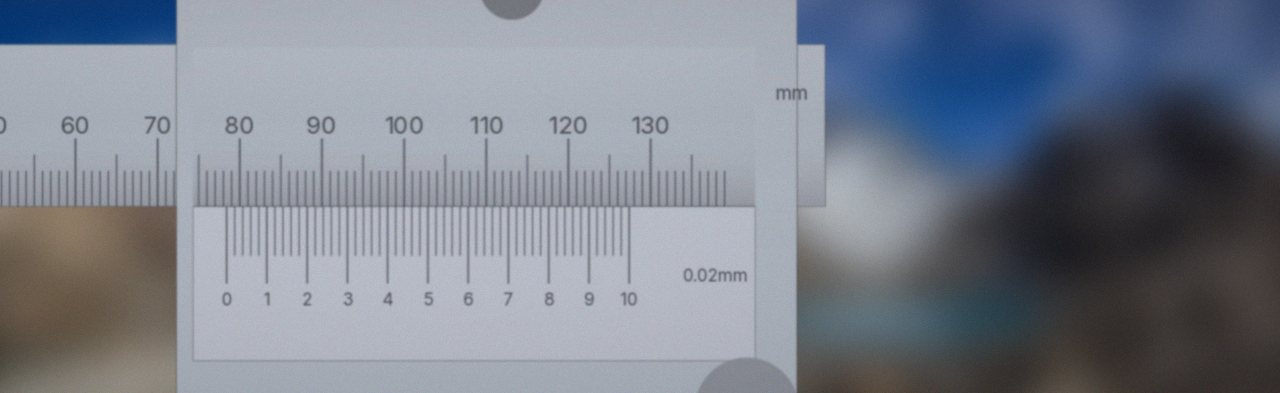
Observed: 78.4 mm
